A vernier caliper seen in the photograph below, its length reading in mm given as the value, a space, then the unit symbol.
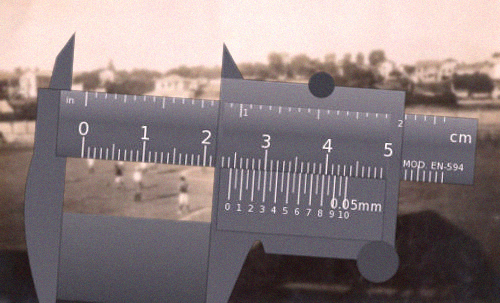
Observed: 24.4 mm
